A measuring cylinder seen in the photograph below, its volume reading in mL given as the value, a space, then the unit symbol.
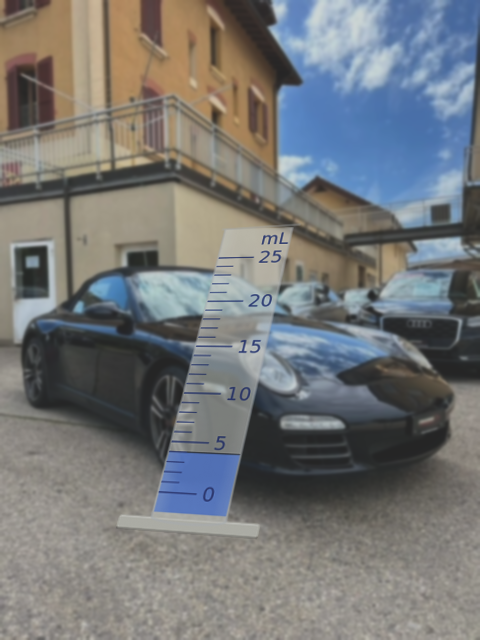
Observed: 4 mL
